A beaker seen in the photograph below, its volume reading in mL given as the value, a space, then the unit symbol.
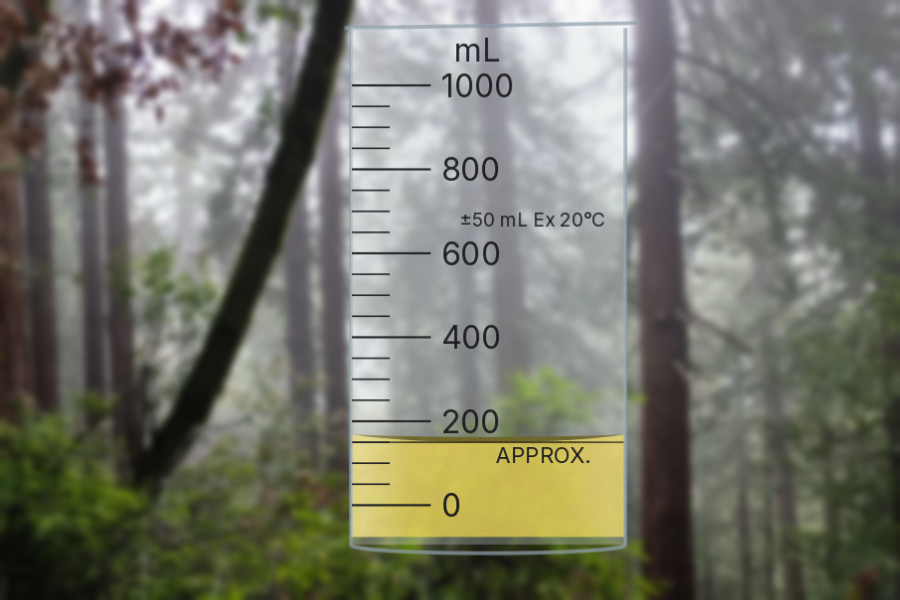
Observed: 150 mL
